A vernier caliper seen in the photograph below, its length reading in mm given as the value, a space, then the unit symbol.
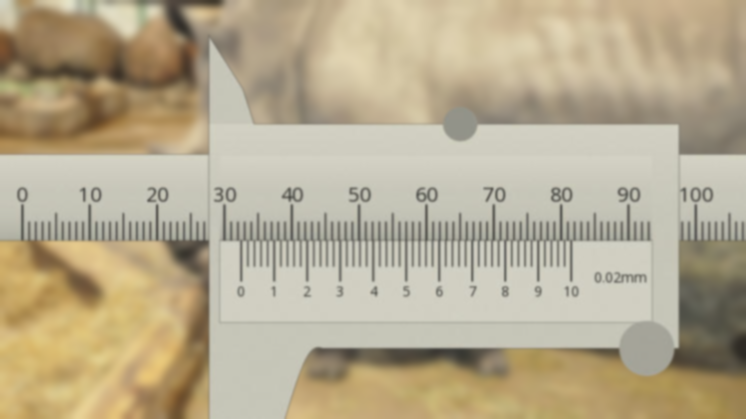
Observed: 32.5 mm
